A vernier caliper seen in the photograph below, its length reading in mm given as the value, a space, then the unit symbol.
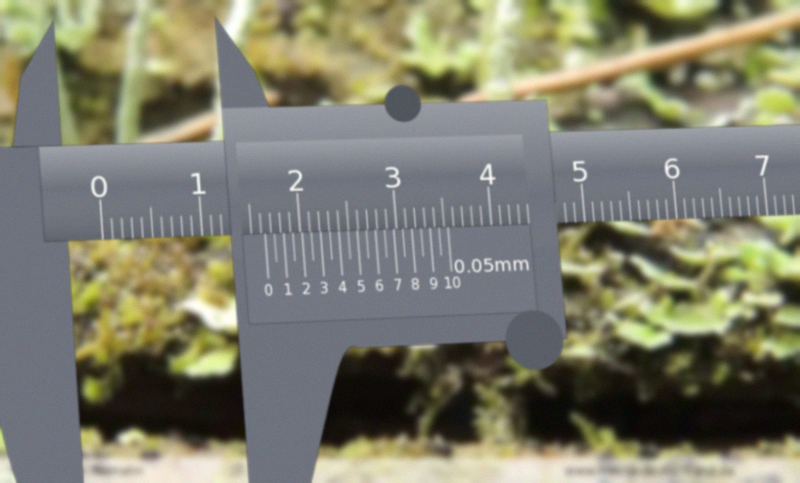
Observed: 16.4 mm
